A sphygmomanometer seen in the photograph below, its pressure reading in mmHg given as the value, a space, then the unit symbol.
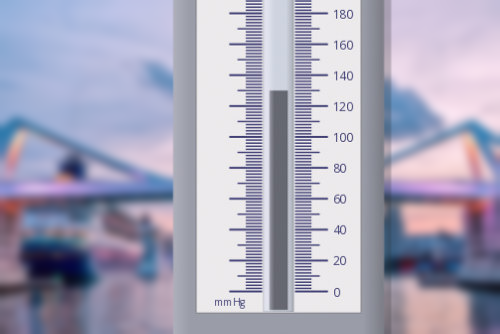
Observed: 130 mmHg
